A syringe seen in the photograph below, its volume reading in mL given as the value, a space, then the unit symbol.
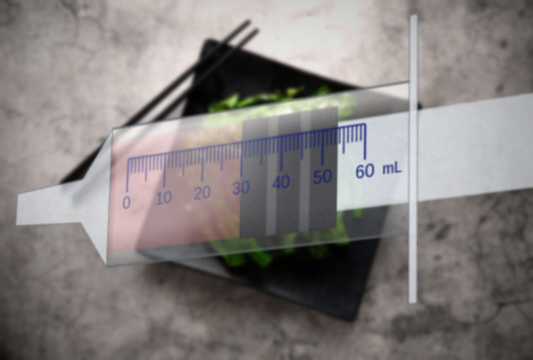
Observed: 30 mL
